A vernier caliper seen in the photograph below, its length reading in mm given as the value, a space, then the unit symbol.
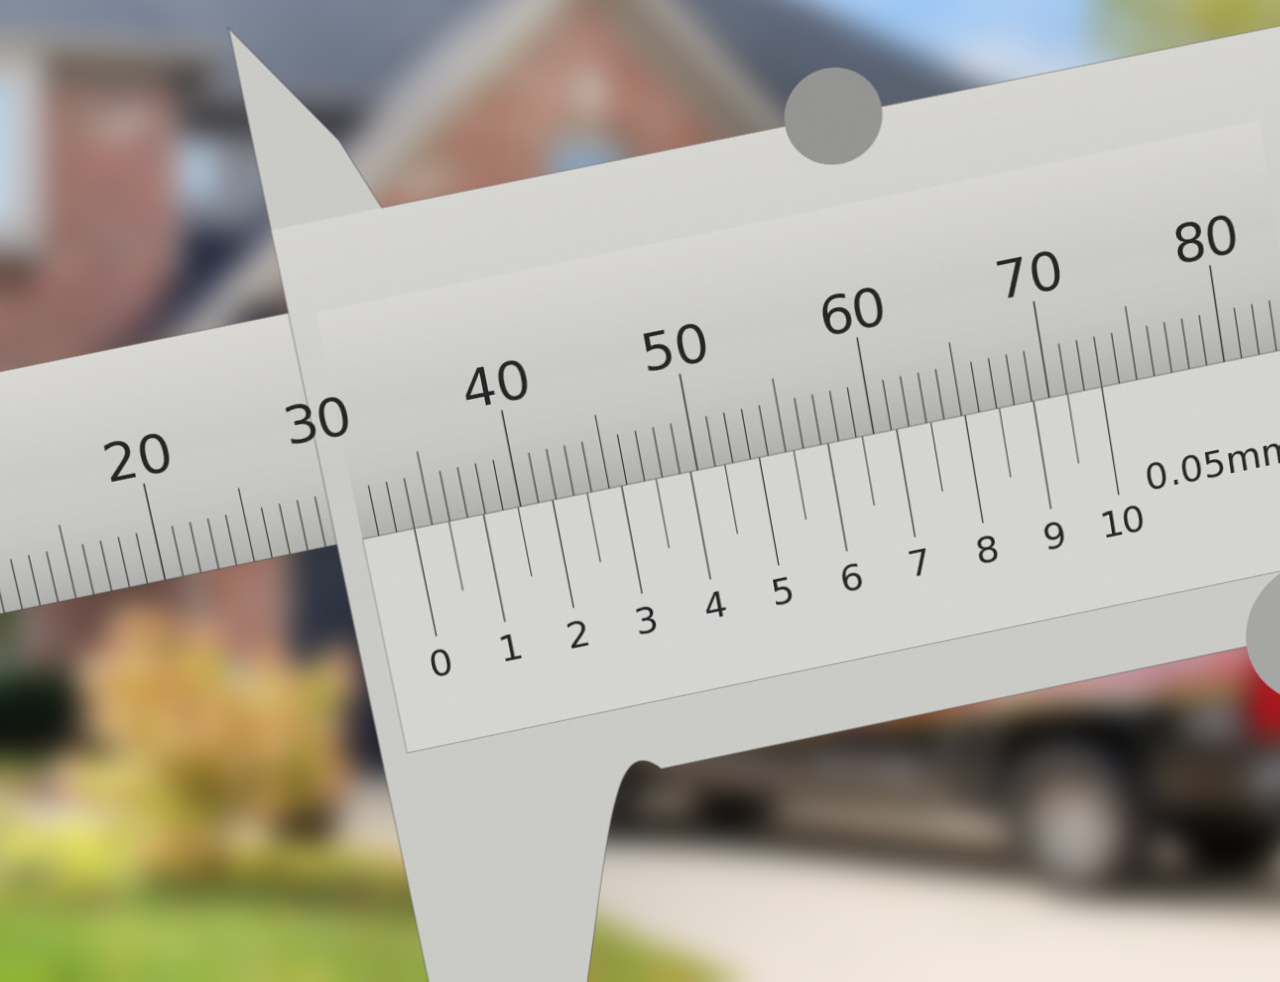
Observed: 34.0 mm
